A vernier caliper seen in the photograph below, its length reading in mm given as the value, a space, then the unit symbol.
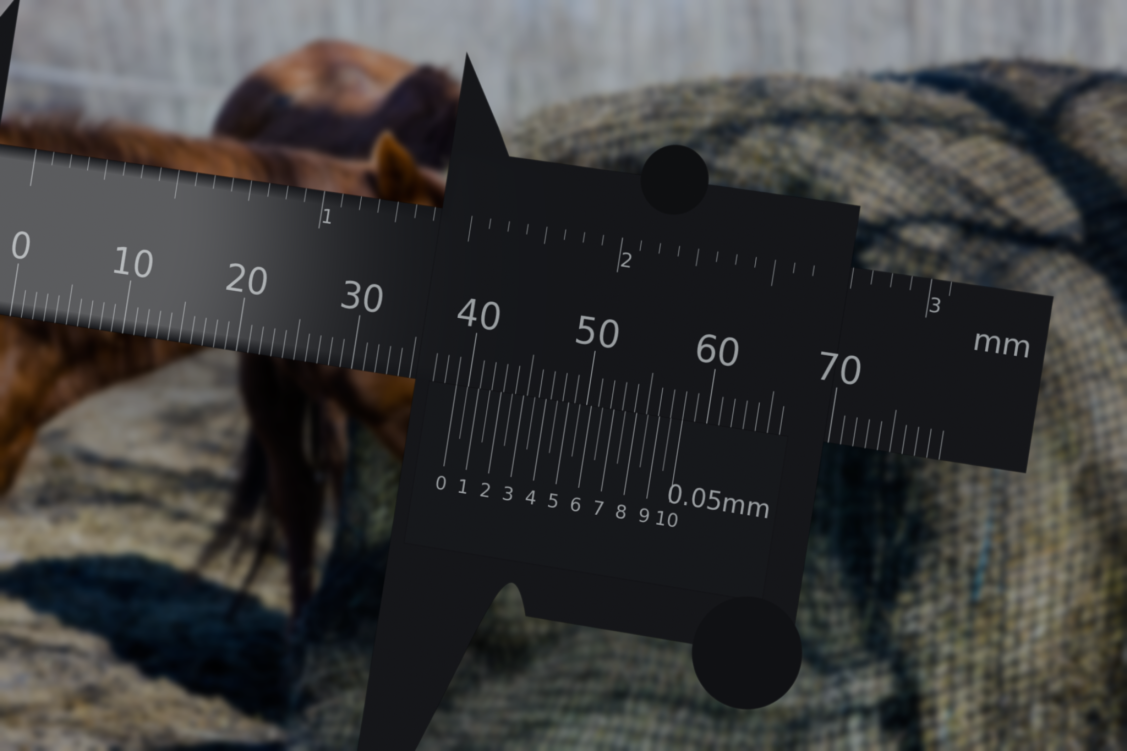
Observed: 39.0 mm
